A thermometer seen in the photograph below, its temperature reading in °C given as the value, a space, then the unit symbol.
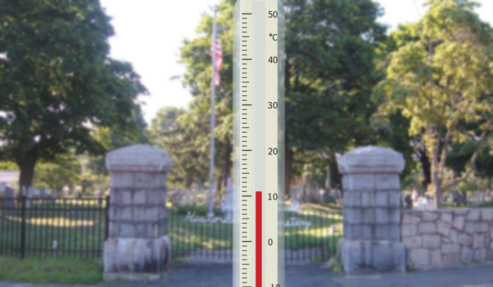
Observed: 11 °C
